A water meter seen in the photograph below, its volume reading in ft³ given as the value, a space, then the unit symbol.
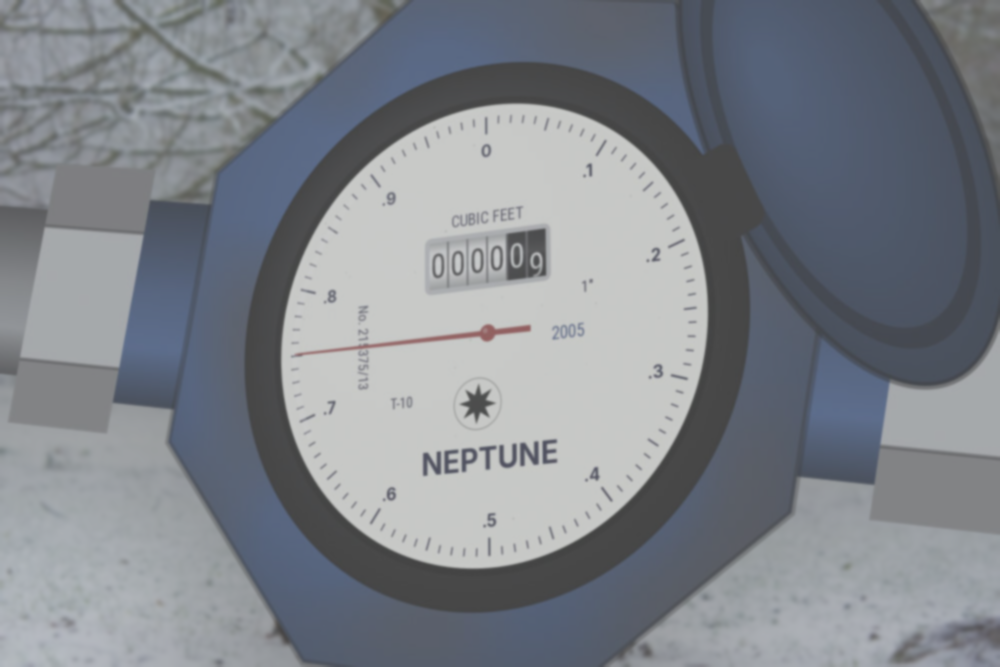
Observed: 8.75 ft³
